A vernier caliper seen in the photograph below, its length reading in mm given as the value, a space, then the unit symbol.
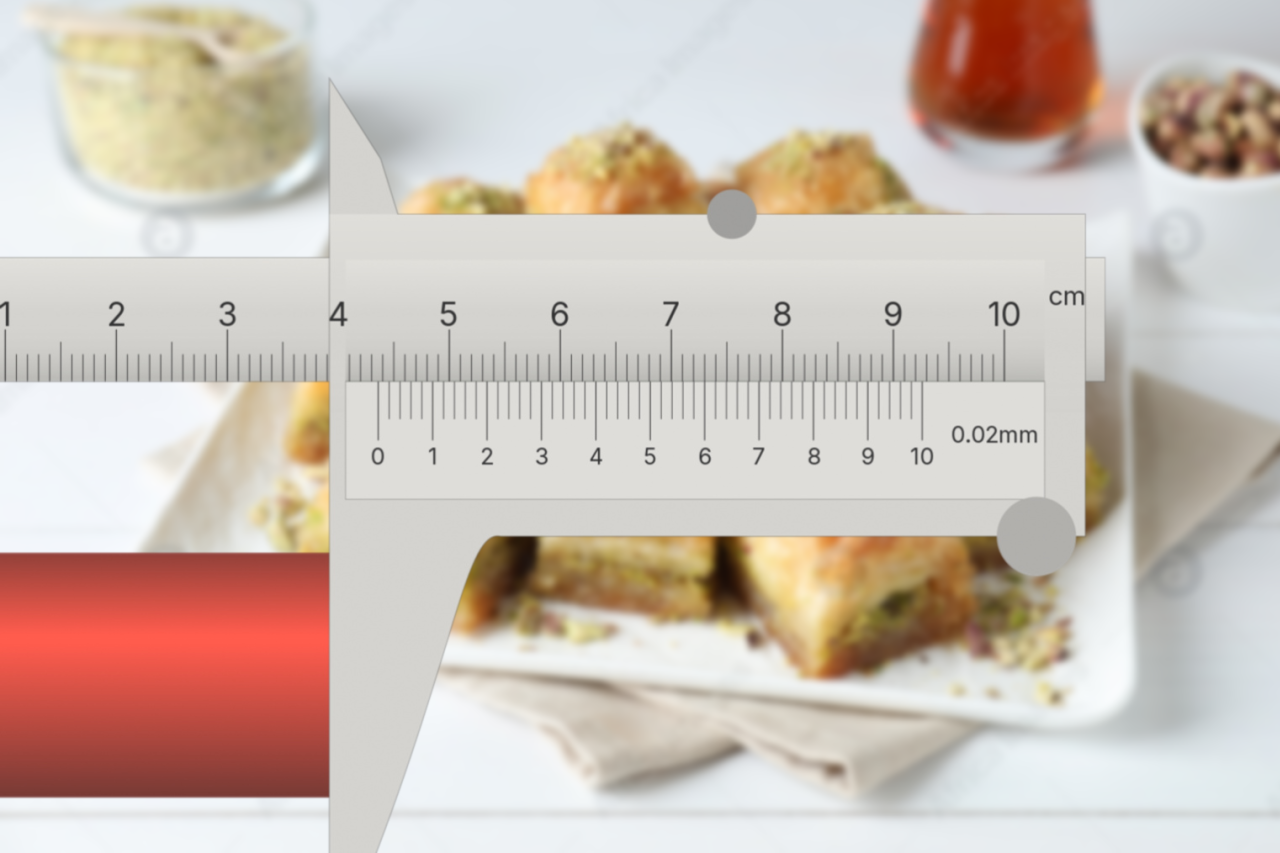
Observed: 43.6 mm
